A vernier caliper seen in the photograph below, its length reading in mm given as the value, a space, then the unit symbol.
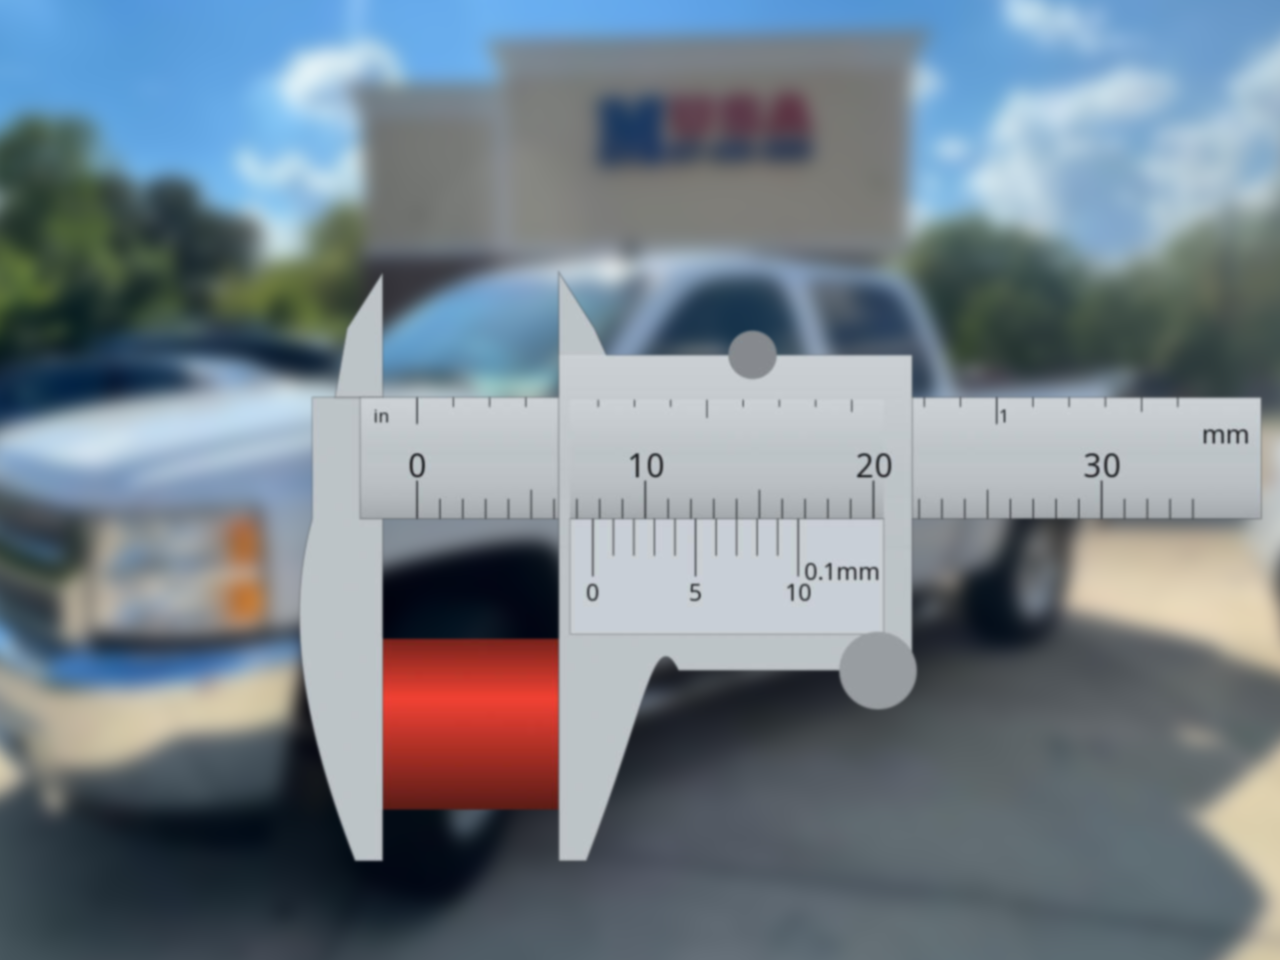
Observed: 7.7 mm
